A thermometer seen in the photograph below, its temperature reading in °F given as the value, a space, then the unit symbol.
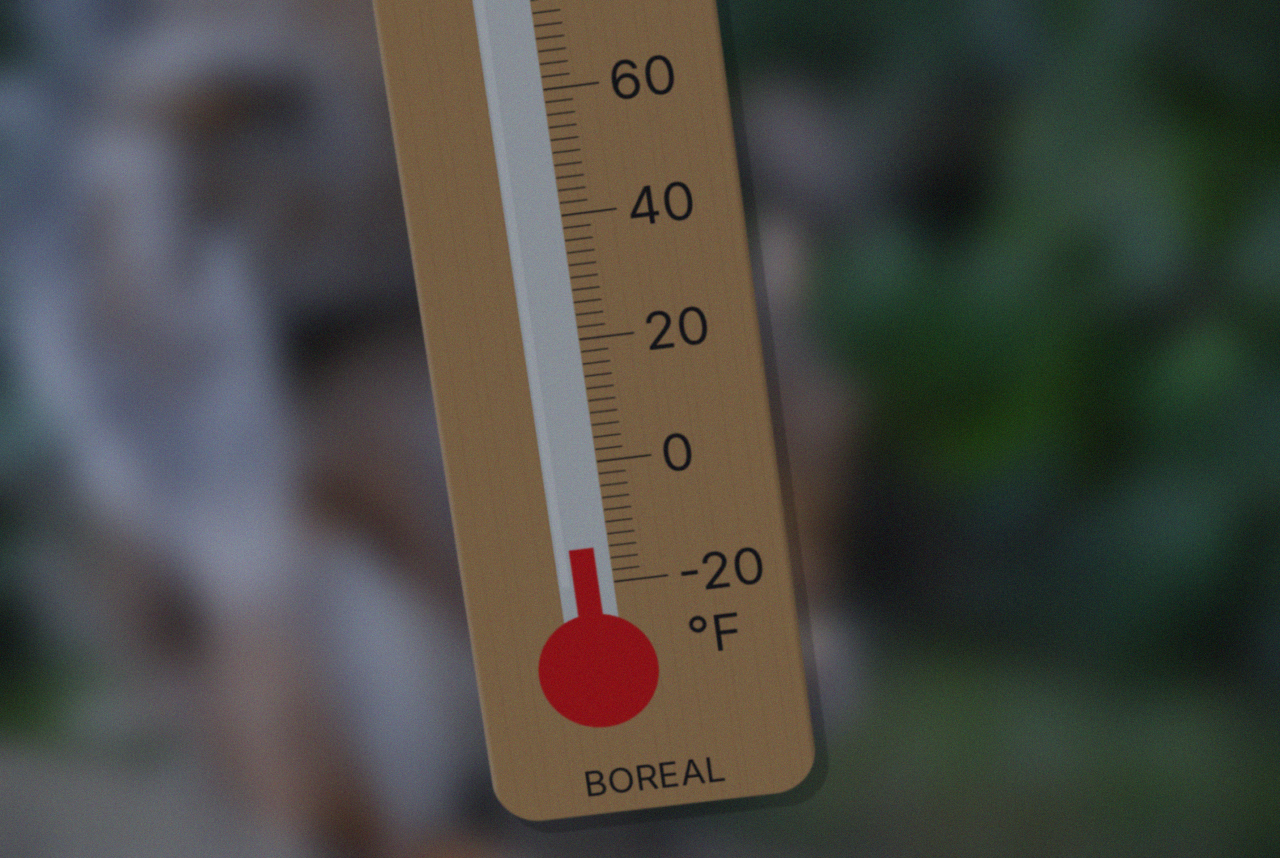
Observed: -14 °F
